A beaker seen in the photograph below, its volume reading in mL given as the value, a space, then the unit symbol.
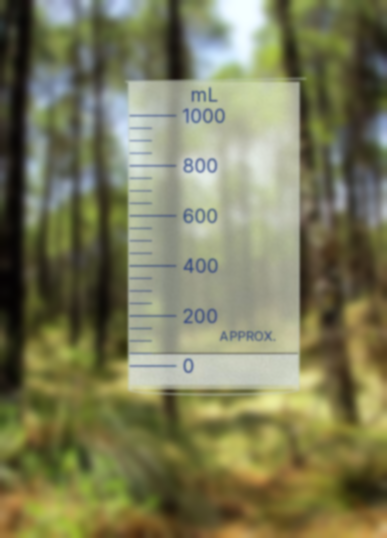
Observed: 50 mL
